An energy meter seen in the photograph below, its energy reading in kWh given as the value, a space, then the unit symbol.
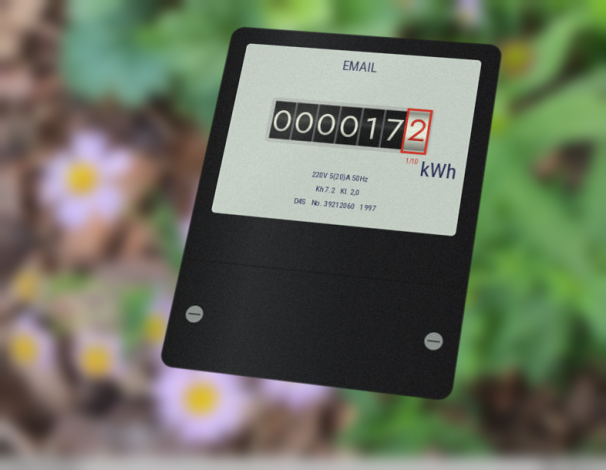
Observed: 17.2 kWh
